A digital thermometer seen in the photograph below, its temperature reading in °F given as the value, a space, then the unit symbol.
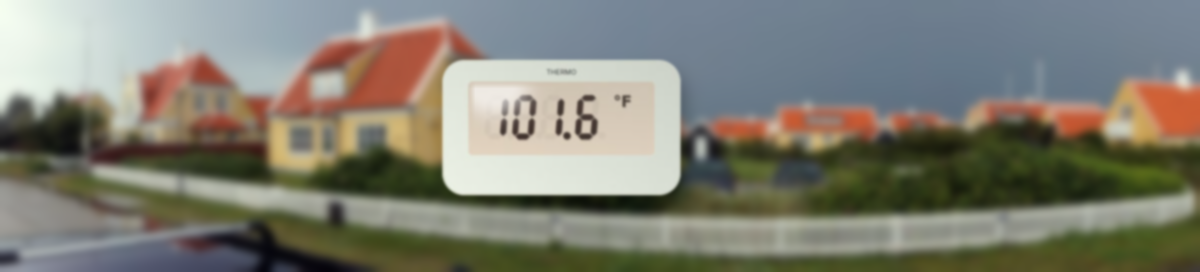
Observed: 101.6 °F
